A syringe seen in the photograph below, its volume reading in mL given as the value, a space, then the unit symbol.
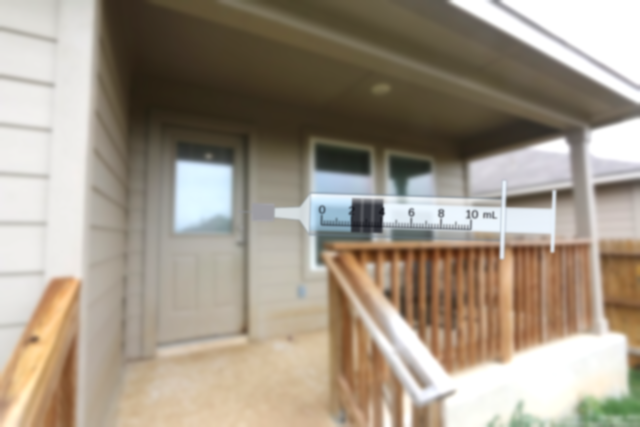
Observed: 2 mL
